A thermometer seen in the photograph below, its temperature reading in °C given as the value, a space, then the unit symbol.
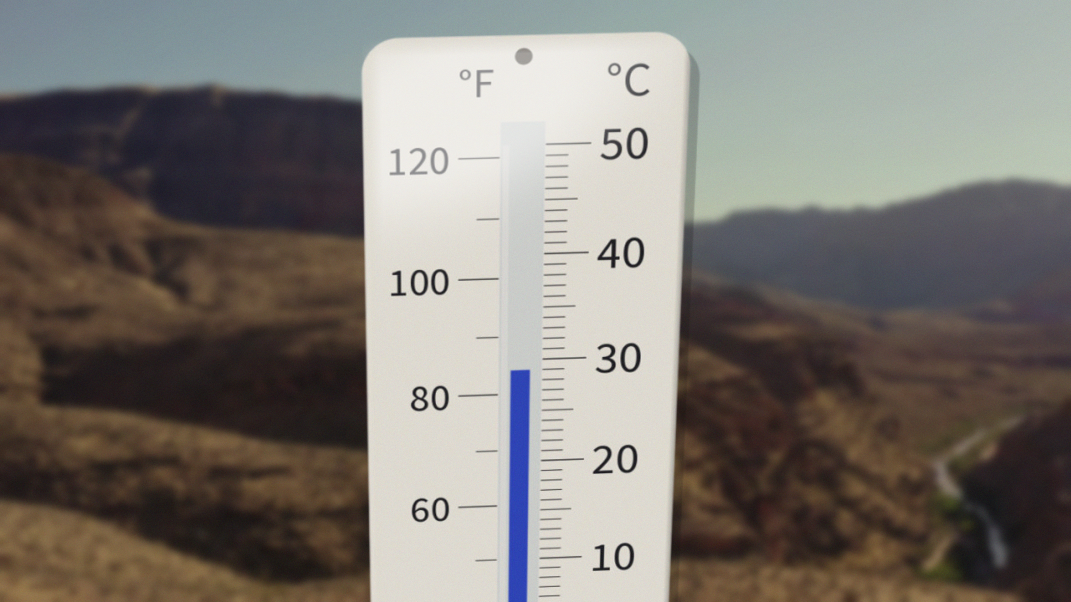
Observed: 29 °C
